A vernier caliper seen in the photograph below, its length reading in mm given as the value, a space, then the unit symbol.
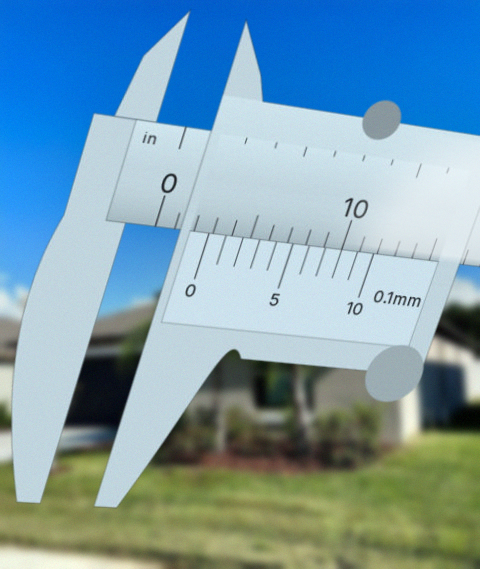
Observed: 2.8 mm
